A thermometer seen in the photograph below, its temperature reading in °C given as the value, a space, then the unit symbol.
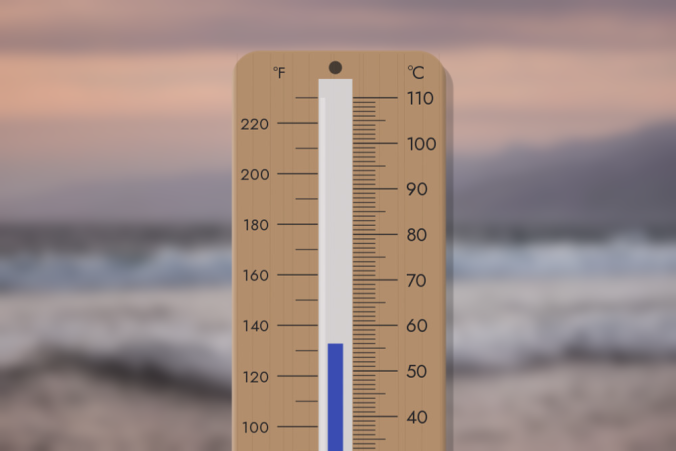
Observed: 56 °C
